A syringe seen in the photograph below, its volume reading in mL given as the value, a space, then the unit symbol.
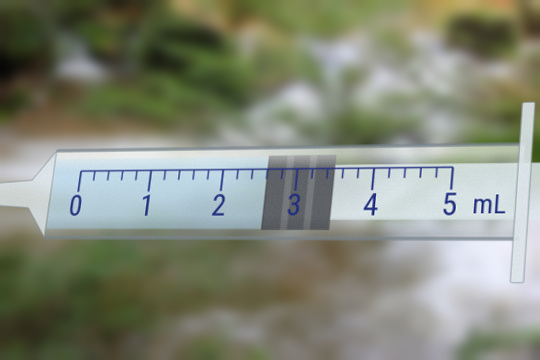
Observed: 2.6 mL
